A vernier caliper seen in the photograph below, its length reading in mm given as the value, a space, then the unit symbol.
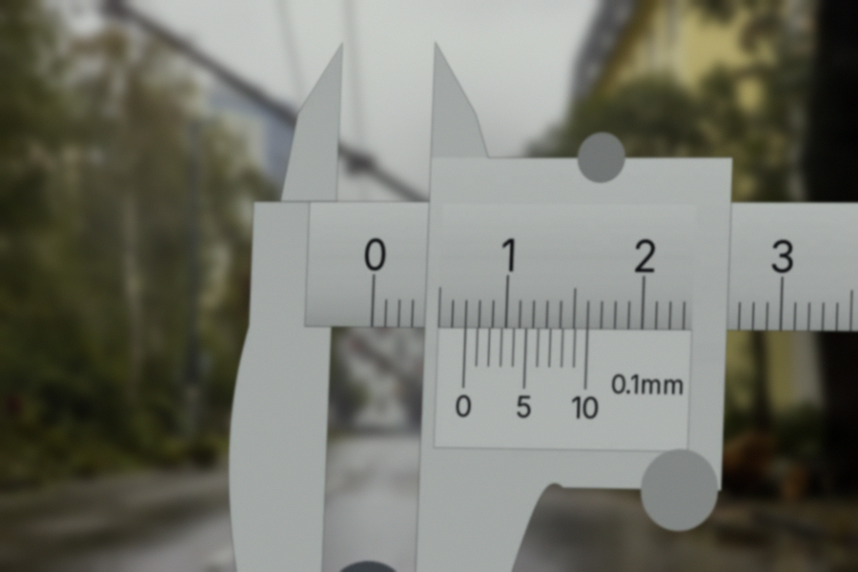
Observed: 7.0 mm
